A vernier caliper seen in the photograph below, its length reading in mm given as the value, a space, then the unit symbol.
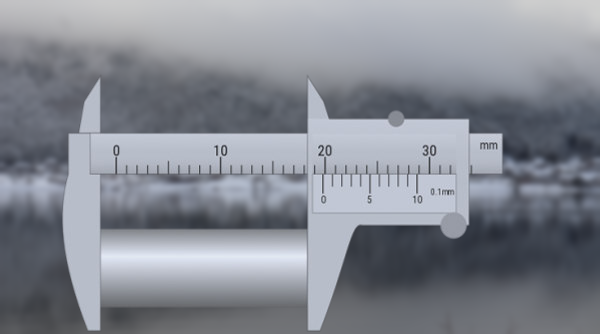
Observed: 19.8 mm
